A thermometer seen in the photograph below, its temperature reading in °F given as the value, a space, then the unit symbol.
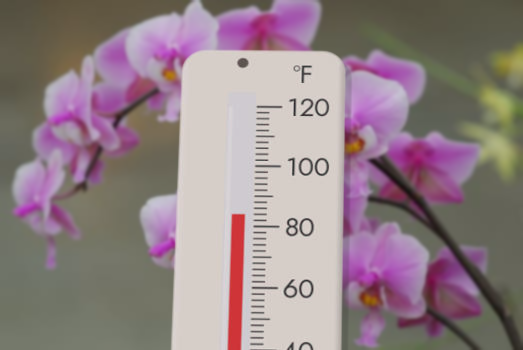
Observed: 84 °F
